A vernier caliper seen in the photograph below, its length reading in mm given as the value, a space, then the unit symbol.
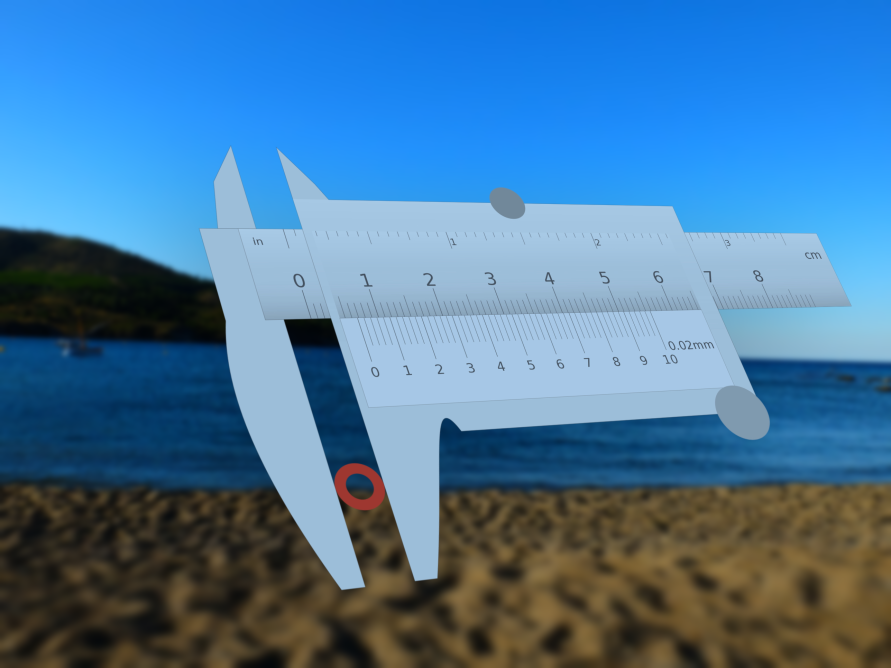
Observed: 6.8 mm
